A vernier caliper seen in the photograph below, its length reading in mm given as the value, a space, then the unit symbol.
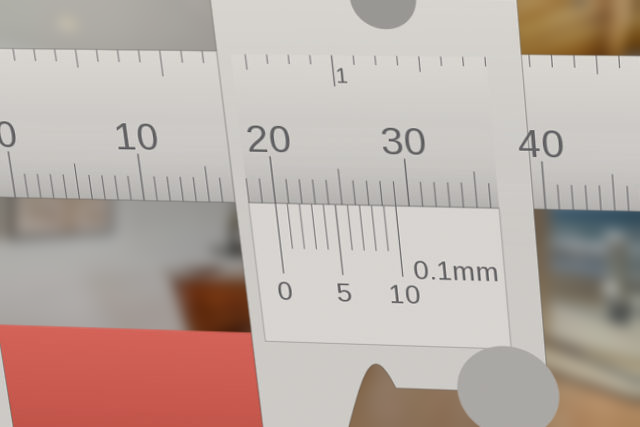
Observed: 20.0 mm
